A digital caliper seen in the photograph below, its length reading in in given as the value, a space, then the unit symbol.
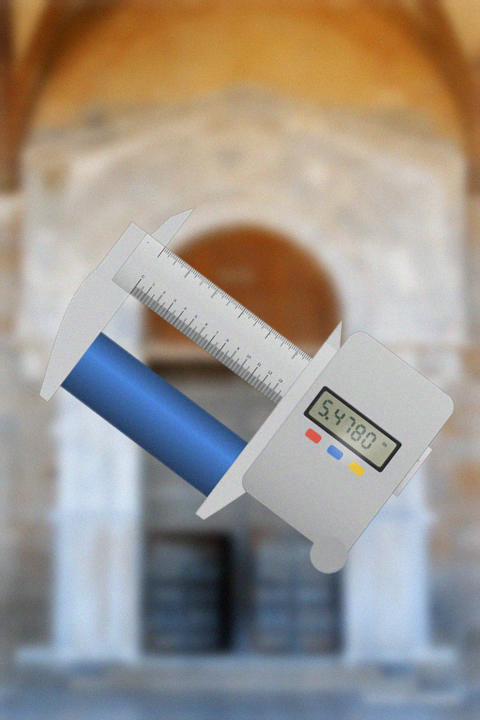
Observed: 5.4780 in
